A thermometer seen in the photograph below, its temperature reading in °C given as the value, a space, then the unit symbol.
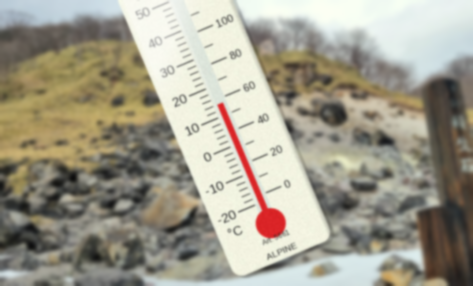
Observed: 14 °C
